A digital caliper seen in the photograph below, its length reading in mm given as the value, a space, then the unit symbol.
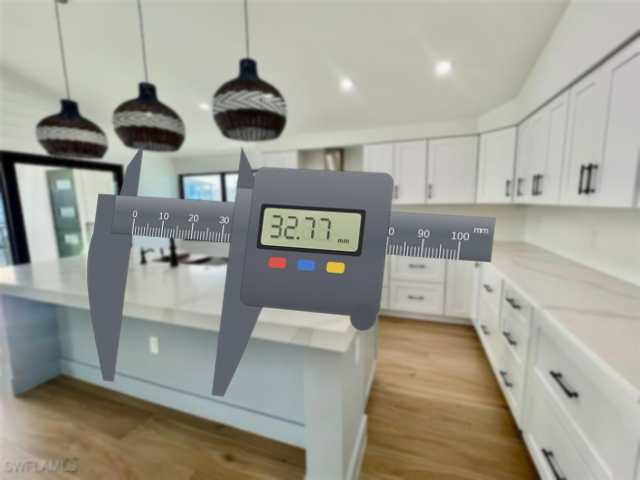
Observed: 32.77 mm
